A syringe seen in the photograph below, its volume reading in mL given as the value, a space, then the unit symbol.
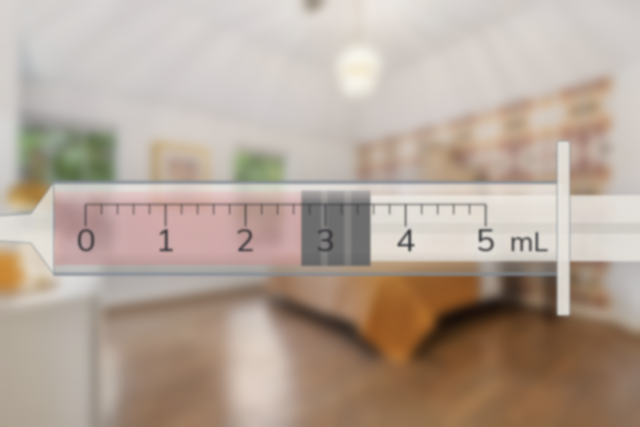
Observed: 2.7 mL
